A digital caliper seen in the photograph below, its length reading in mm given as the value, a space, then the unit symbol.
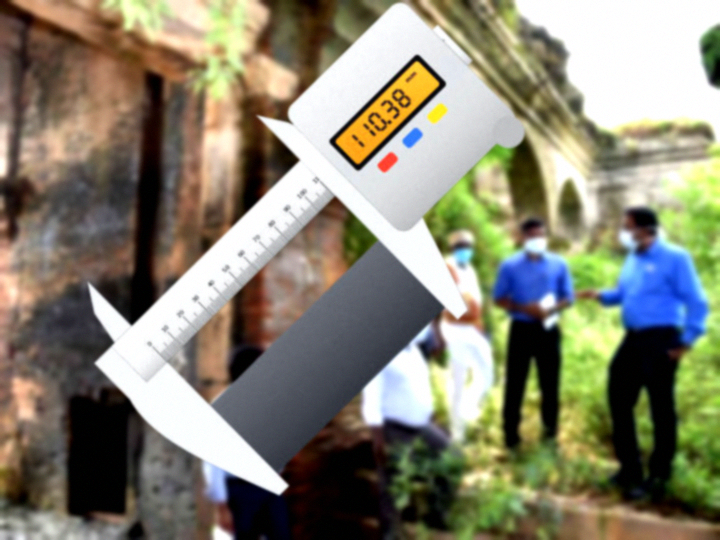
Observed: 110.38 mm
